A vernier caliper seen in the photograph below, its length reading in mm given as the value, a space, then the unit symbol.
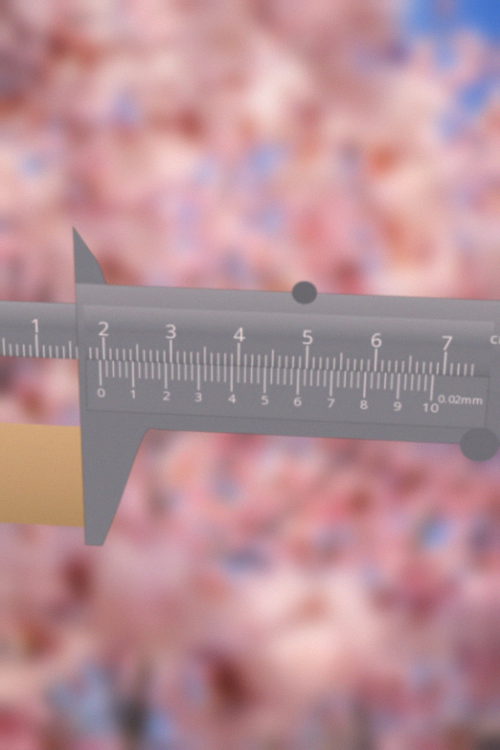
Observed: 19.4 mm
